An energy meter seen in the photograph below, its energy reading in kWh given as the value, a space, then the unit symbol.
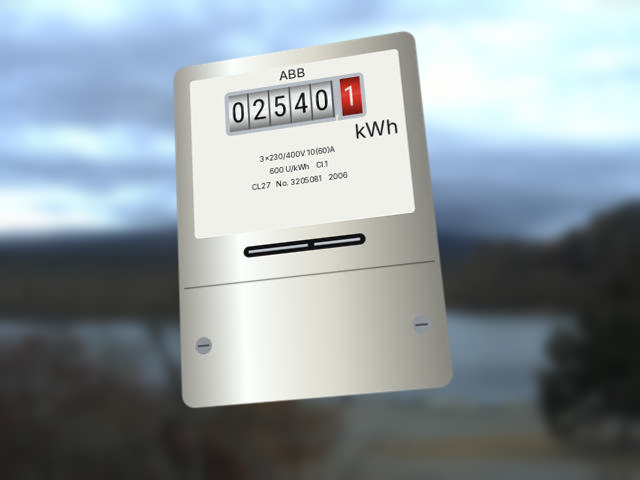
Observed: 2540.1 kWh
